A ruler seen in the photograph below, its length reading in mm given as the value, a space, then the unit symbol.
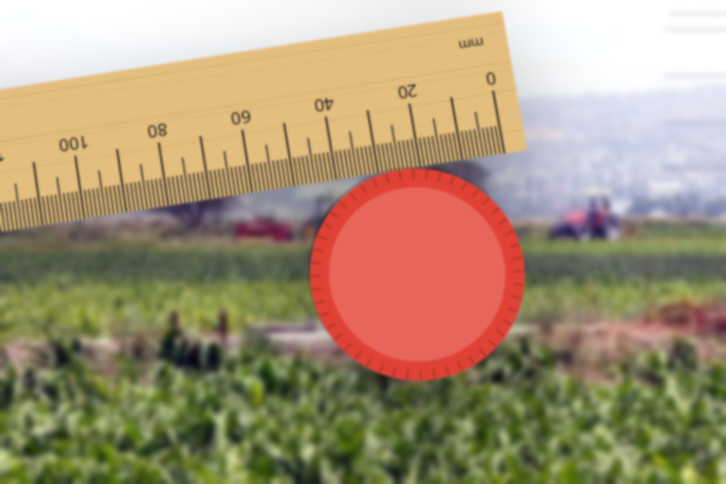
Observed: 50 mm
